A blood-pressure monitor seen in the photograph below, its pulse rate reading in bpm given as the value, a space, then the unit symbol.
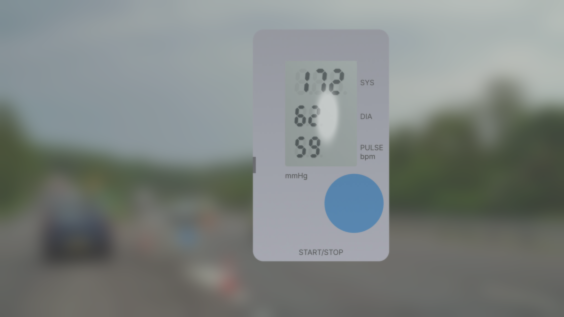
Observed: 59 bpm
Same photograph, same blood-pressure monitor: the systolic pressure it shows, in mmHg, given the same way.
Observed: 172 mmHg
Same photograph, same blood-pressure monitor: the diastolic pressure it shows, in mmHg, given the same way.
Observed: 62 mmHg
